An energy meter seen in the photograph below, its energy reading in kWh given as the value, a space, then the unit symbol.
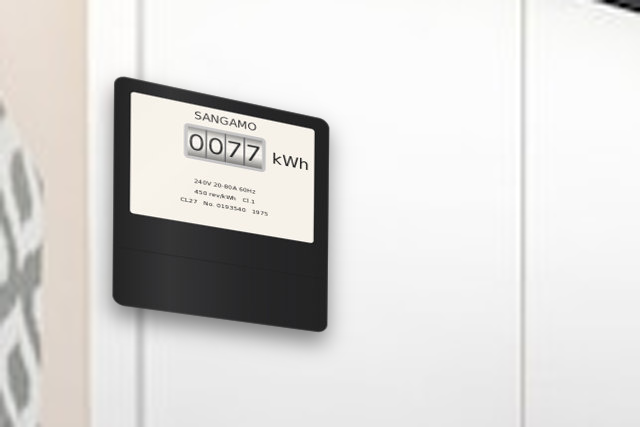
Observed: 77 kWh
